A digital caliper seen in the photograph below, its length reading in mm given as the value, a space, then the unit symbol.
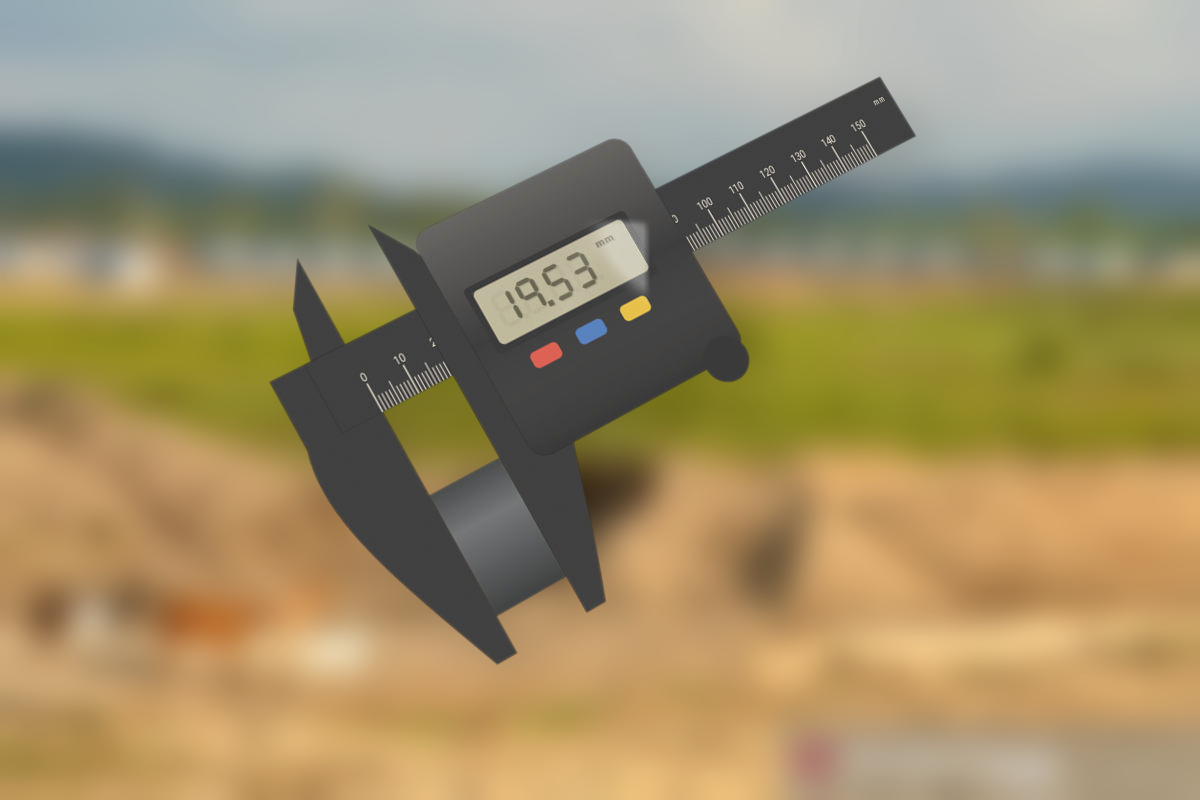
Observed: 19.53 mm
